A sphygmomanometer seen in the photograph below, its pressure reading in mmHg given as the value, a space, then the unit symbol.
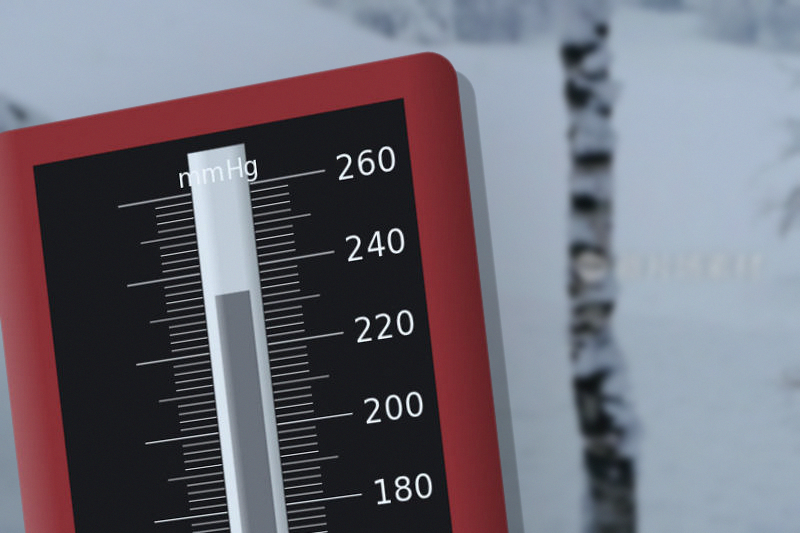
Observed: 234 mmHg
